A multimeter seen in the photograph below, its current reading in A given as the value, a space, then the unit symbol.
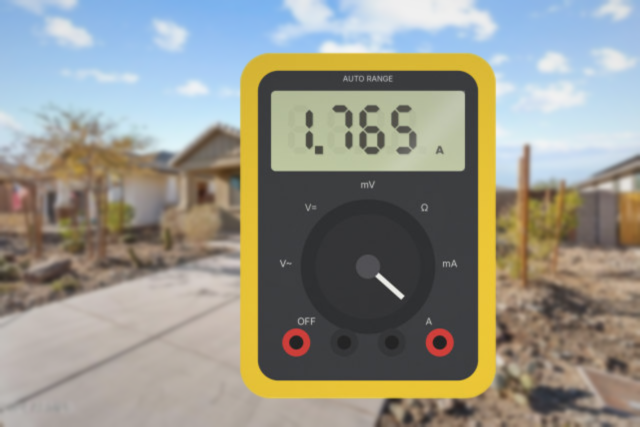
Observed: 1.765 A
